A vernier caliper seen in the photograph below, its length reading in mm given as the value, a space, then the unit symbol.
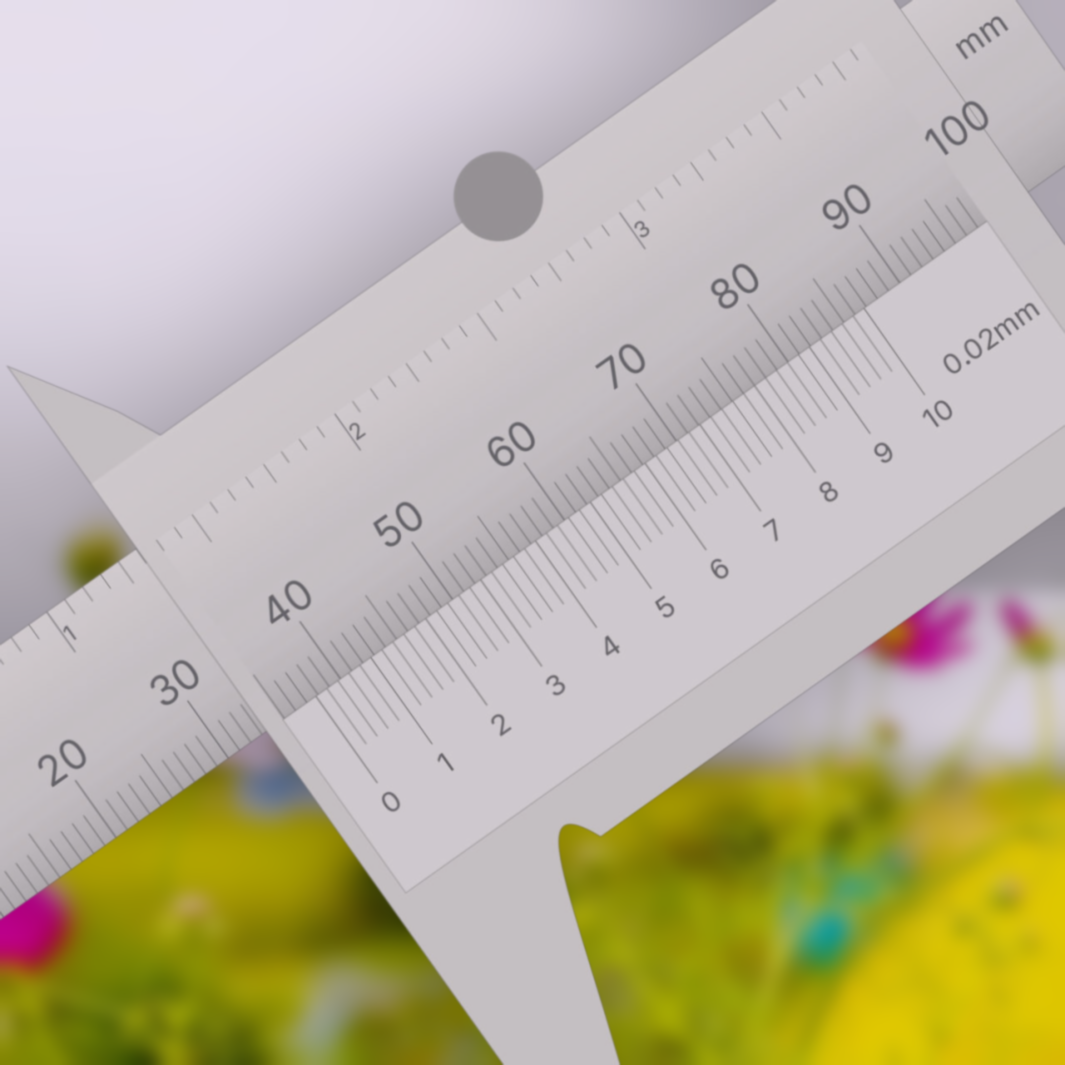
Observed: 37.8 mm
